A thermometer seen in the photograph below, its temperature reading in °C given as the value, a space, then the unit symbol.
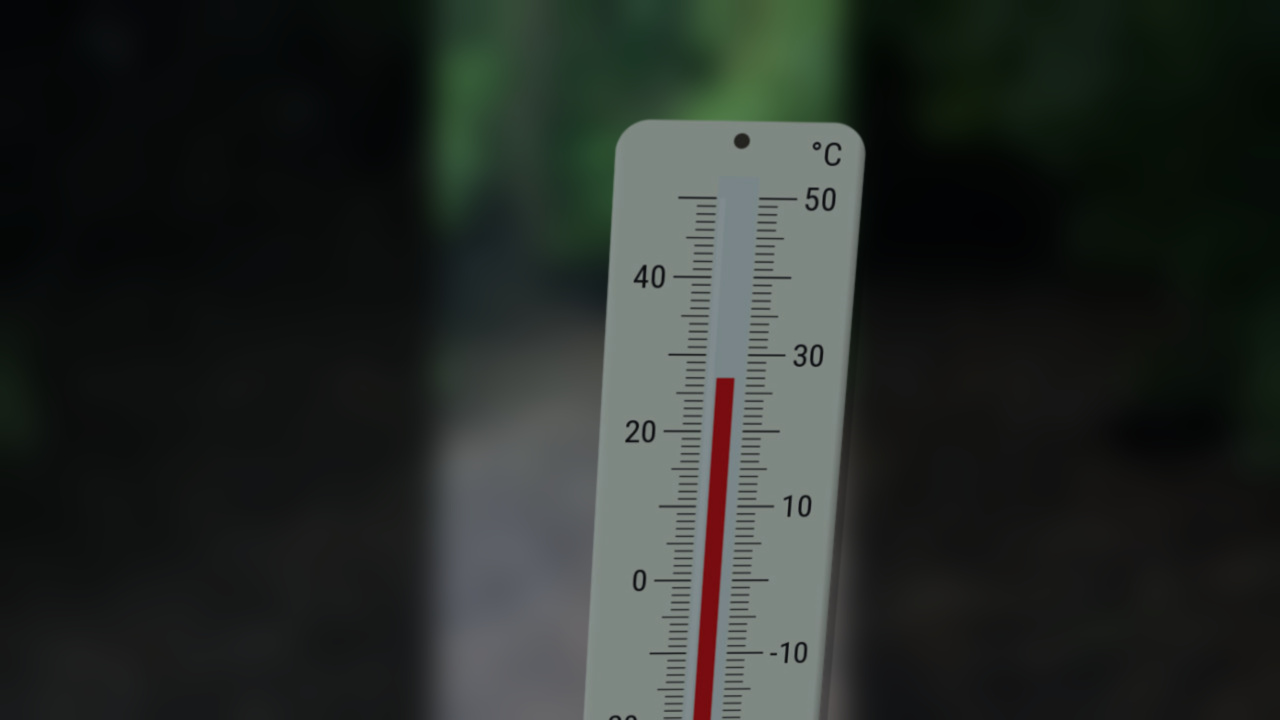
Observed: 27 °C
